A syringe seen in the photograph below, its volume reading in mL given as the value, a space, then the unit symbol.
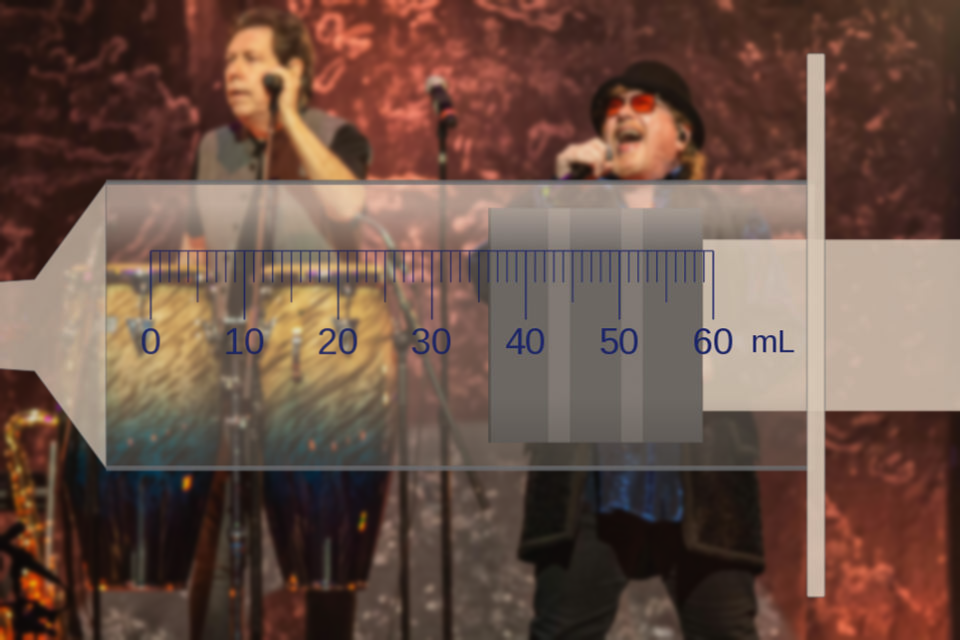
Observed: 36 mL
